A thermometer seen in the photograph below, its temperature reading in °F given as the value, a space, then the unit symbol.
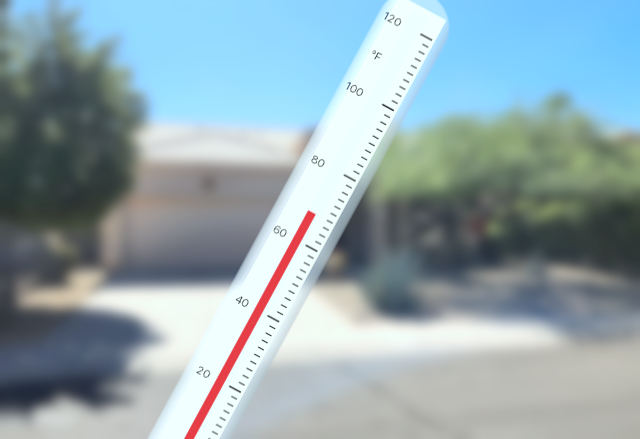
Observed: 68 °F
